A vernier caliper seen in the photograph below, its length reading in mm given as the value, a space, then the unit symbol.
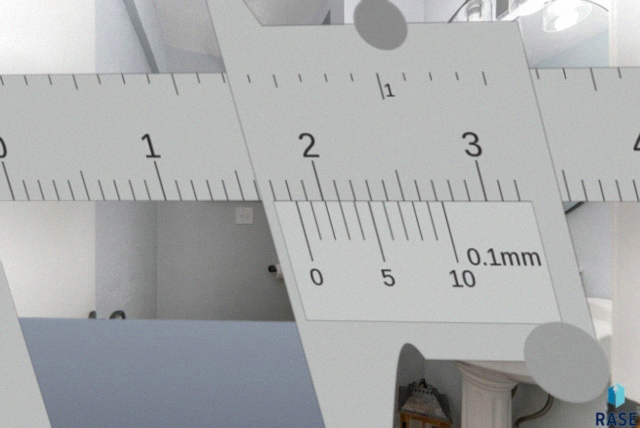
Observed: 18.3 mm
